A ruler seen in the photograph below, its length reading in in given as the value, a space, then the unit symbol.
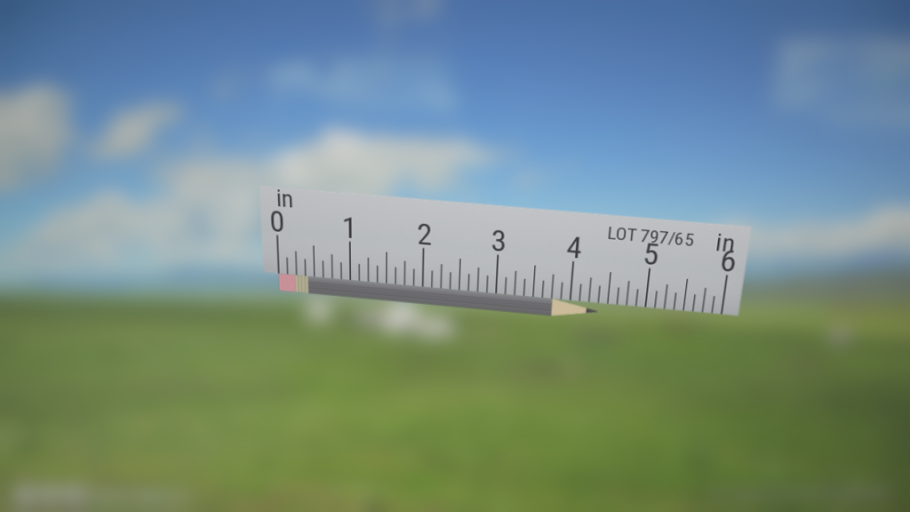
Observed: 4.375 in
